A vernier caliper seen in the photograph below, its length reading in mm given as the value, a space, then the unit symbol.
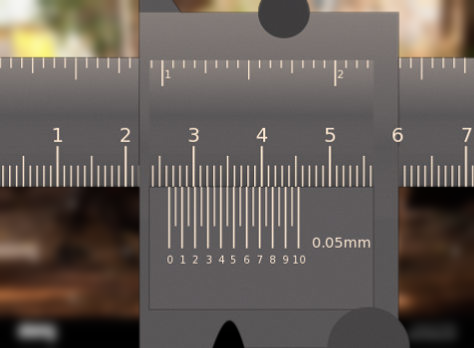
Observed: 26.4 mm
